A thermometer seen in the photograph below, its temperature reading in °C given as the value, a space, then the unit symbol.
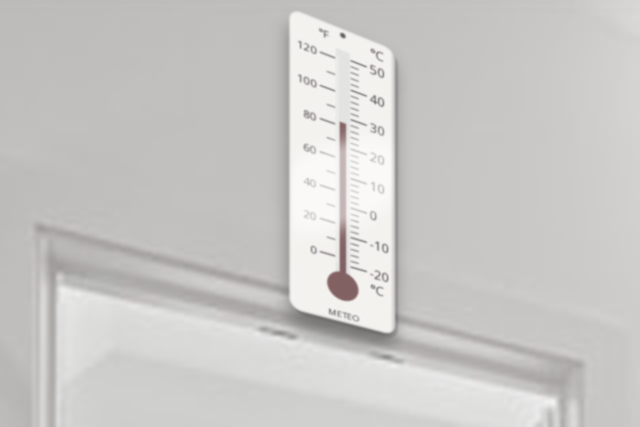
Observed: 28 °C
